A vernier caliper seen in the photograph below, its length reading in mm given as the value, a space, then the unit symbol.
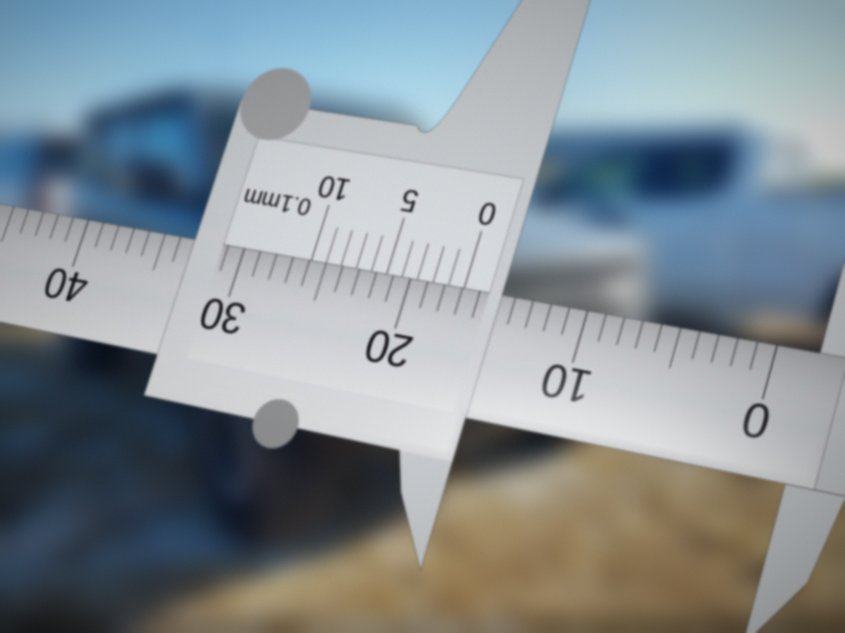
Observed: 16.9 mm
